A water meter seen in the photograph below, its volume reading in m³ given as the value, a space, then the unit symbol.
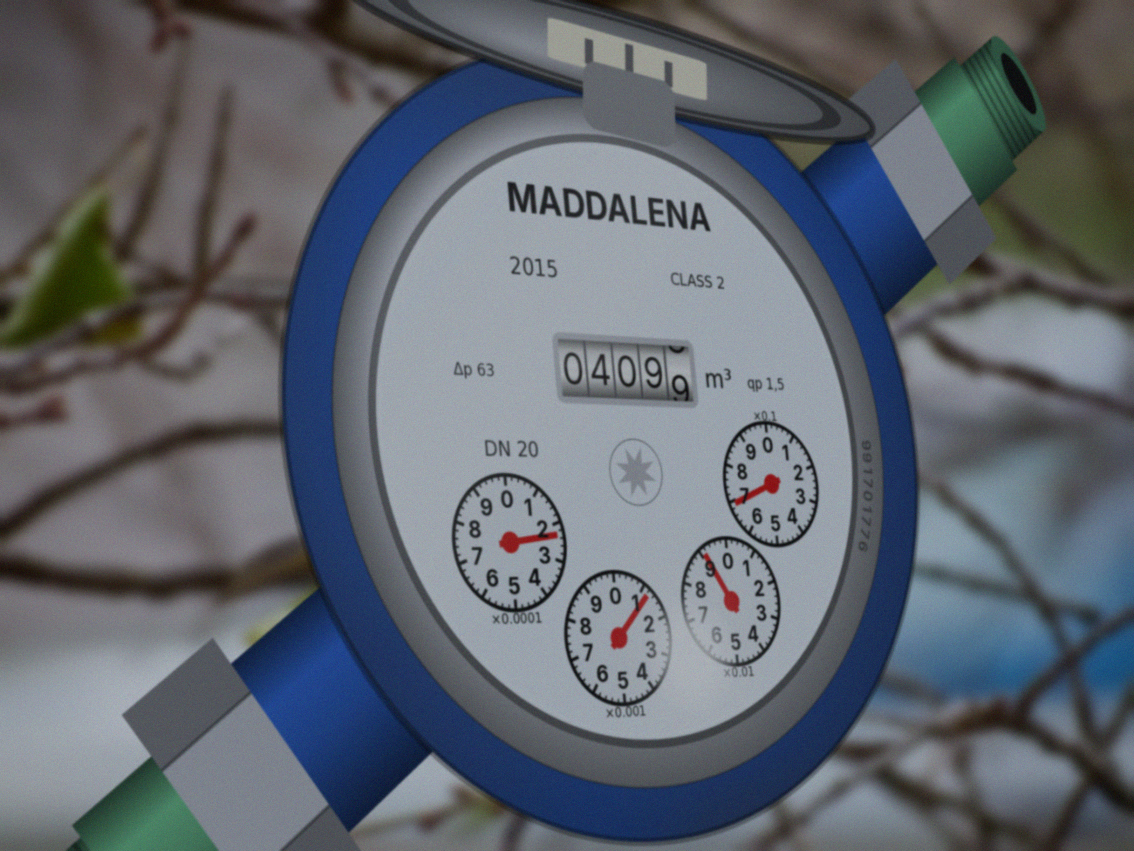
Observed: 4098.6912 m³
